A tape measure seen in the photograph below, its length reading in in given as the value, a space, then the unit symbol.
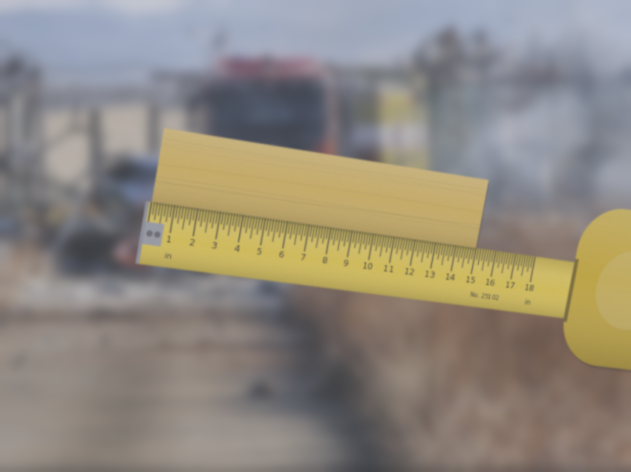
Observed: 15 in
